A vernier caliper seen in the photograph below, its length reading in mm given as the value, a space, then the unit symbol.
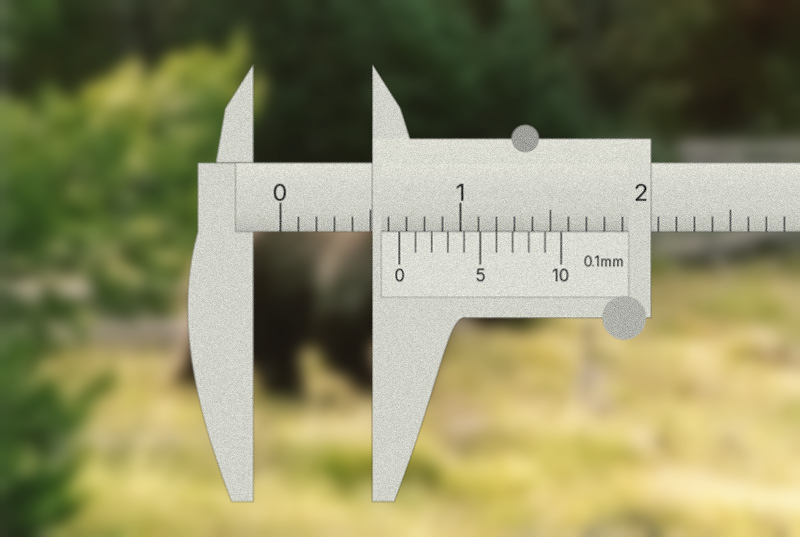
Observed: 6.6 mm
